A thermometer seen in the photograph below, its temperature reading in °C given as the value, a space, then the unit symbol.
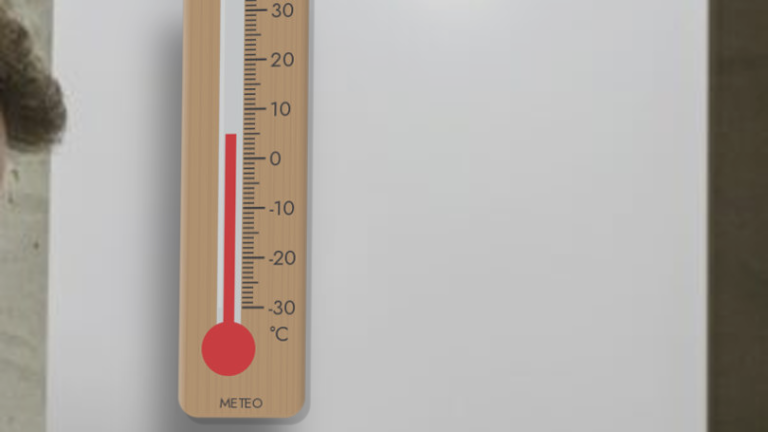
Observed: 5 °C
